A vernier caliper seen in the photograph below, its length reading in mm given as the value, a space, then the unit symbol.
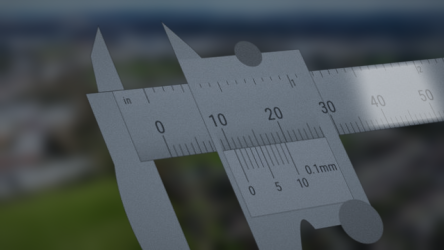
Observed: 10.6 mm
